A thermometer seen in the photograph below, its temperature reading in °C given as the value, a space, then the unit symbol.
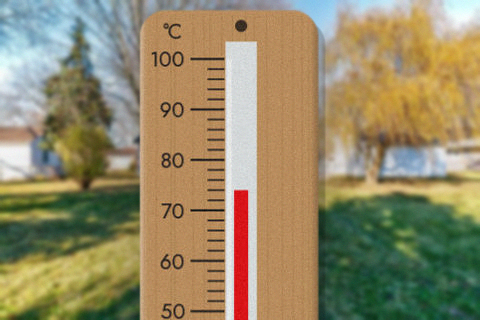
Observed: 74 °C
